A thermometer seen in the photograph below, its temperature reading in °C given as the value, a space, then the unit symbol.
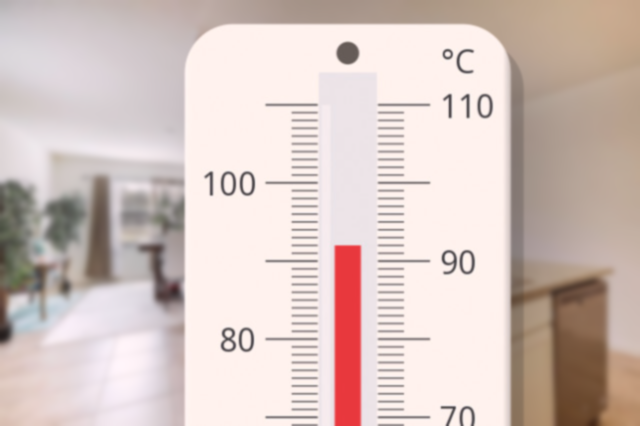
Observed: 92 °C
